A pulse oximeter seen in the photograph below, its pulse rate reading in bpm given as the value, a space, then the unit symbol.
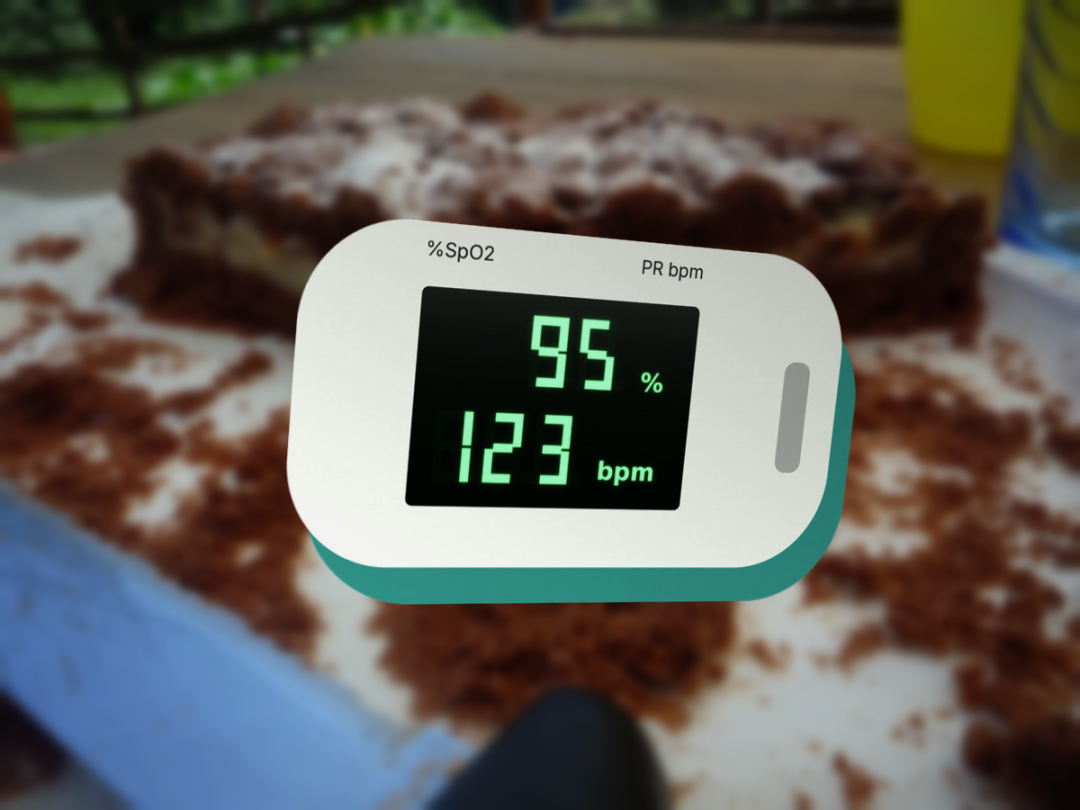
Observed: 123 bpm
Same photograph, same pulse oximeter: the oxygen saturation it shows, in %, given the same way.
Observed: 95 %
